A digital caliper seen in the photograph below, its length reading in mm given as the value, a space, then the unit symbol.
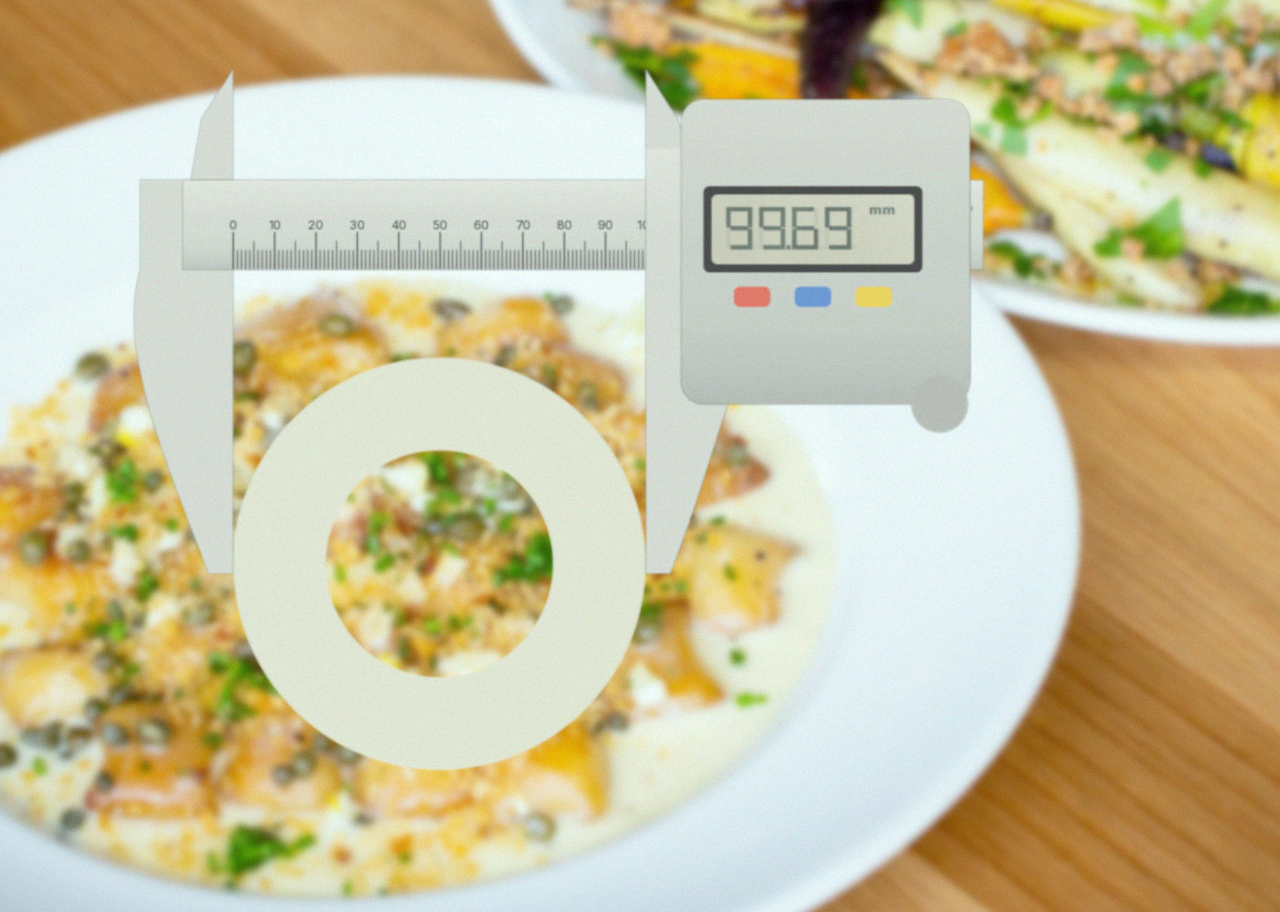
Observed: 99.69 mm
